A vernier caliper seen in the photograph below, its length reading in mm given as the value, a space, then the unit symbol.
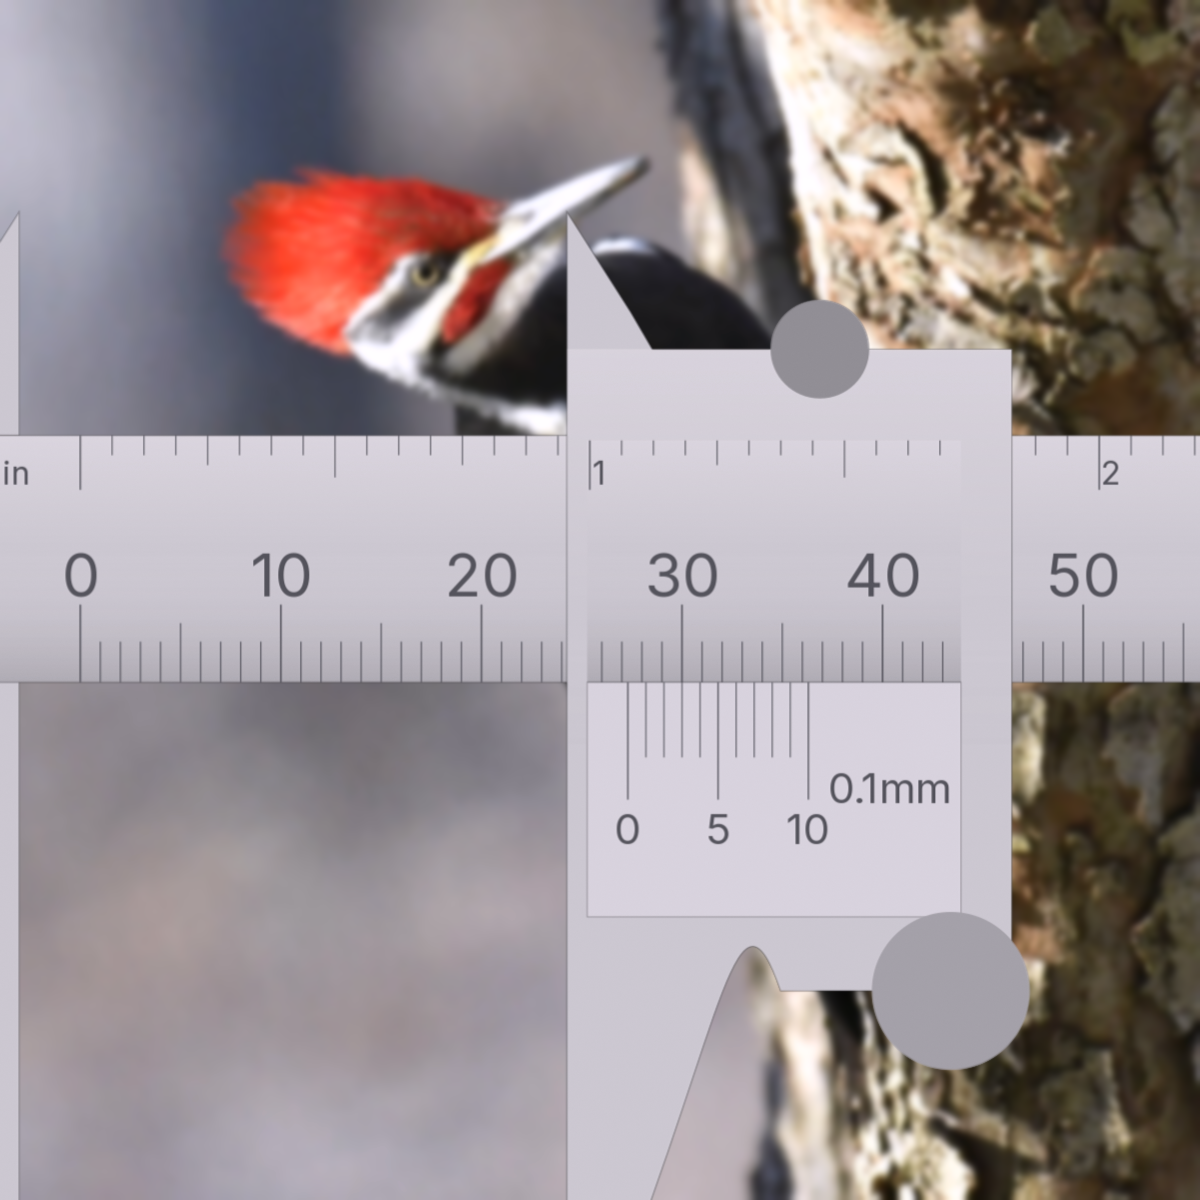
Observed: 27.3 mm
